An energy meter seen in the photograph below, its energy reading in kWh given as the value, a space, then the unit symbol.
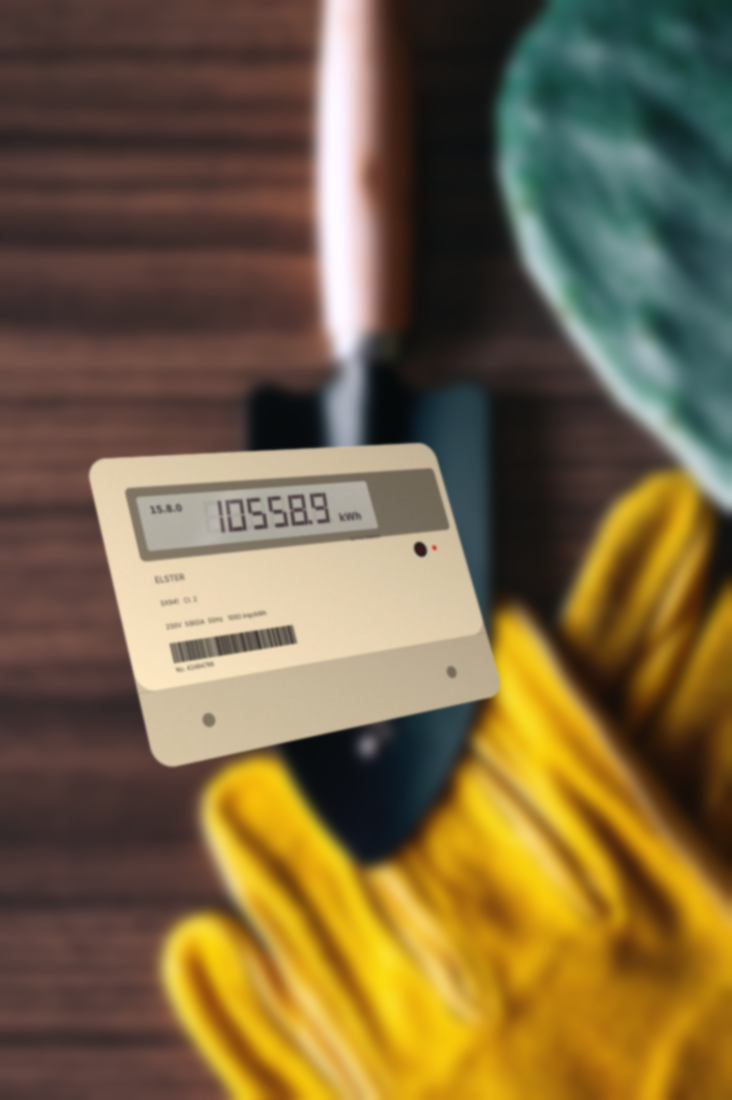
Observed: 10558.9 kWh
